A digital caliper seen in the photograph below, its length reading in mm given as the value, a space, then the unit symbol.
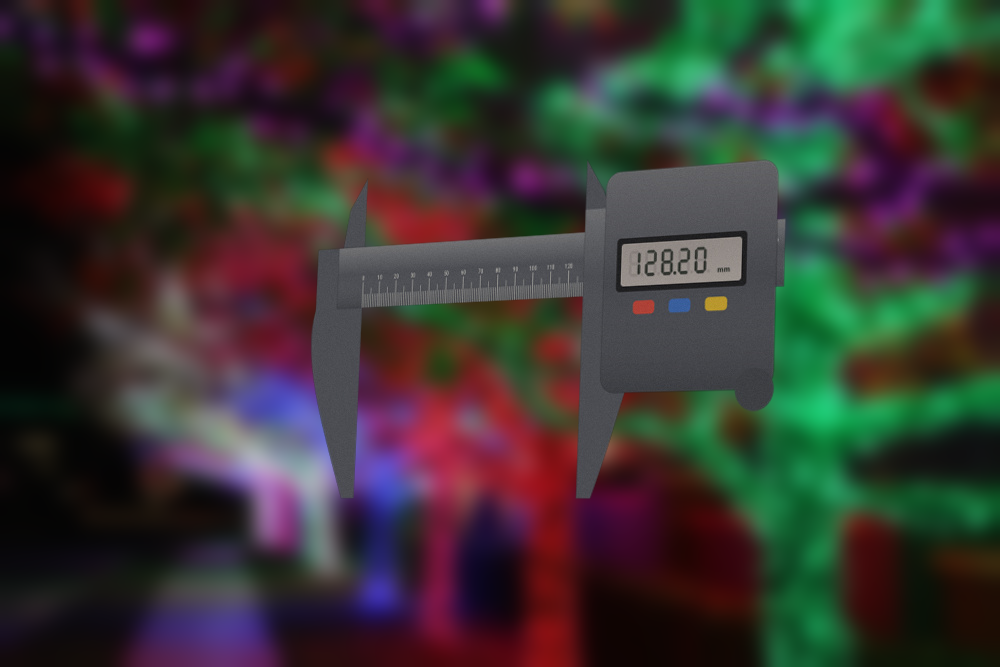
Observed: 128.20 mm
